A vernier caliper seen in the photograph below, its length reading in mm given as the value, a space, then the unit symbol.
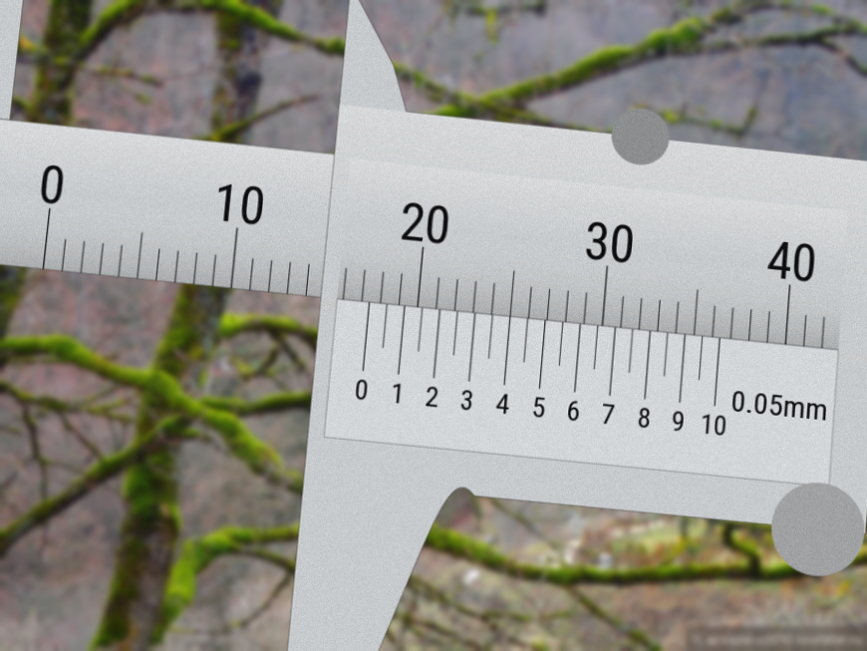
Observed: 17.4 mm
